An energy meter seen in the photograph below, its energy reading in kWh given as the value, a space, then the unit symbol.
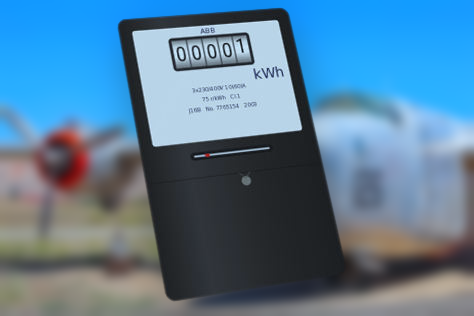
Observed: 1 kWh
